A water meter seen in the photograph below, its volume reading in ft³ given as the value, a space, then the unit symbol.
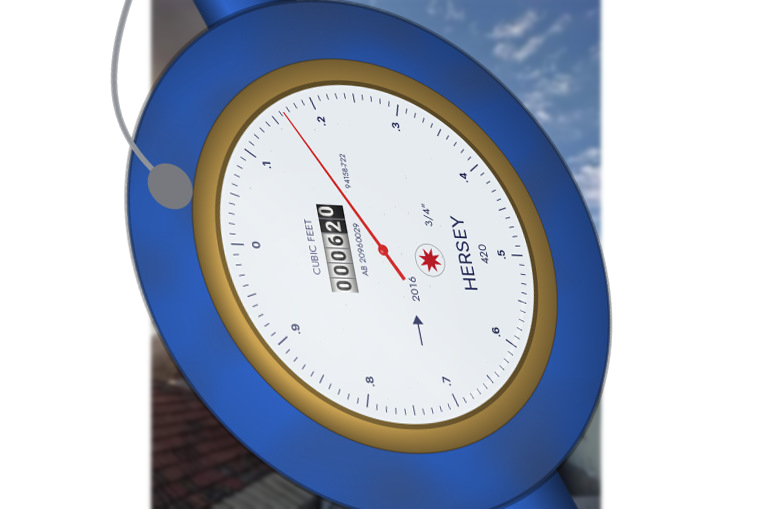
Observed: 620.16 ft³
